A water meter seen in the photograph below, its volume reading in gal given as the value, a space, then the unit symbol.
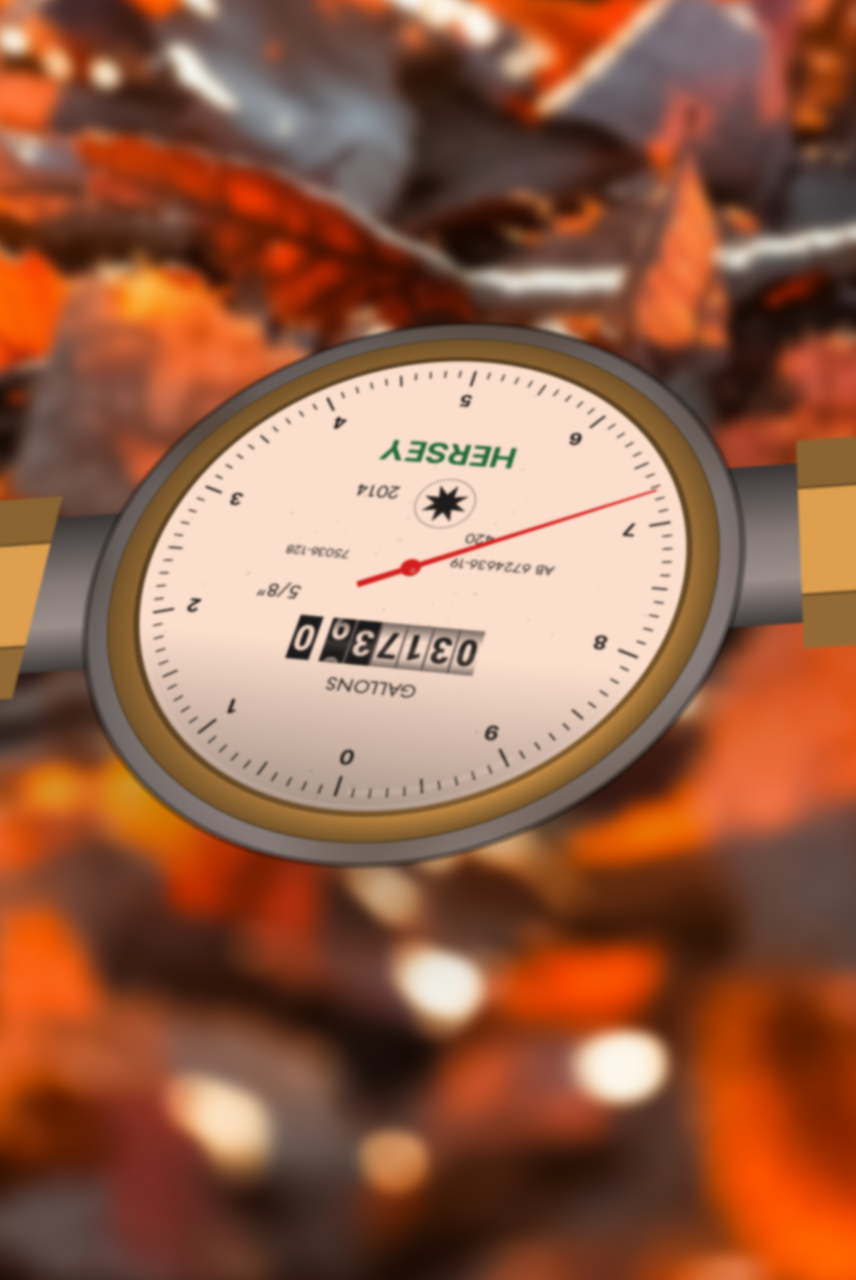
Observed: 317386.7 gal
